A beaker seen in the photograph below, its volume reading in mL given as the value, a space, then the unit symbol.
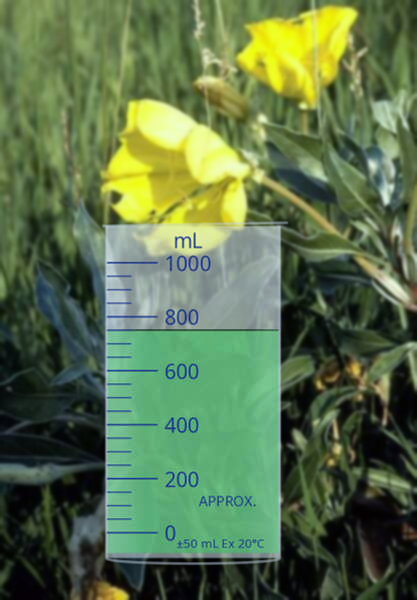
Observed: 750 mL
